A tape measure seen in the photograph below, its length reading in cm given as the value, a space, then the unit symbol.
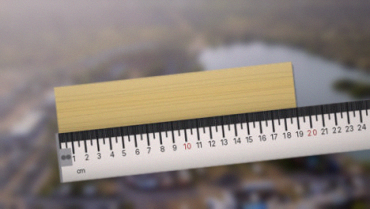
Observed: 19 cm
